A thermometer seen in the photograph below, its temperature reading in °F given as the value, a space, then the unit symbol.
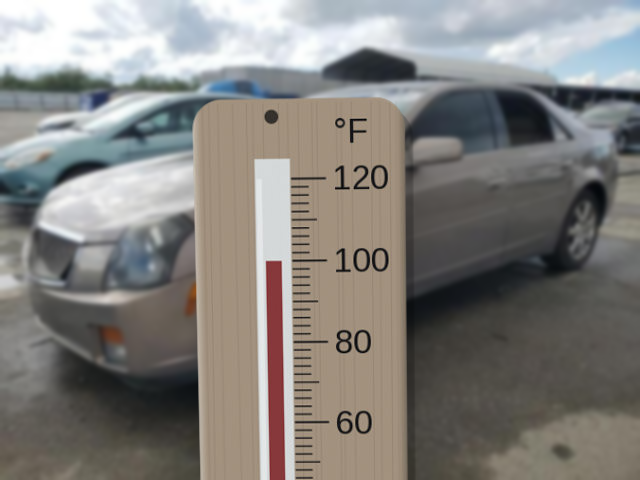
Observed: 100 °F
